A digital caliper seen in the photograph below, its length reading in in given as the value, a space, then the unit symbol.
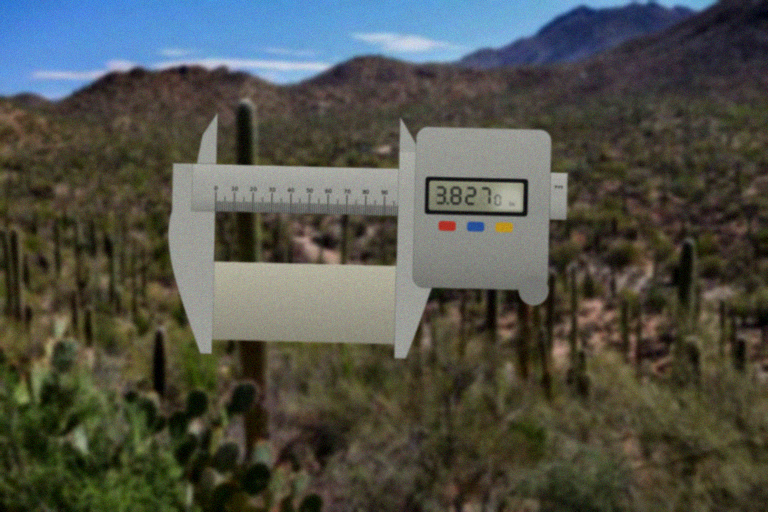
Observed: 3.8270 in
